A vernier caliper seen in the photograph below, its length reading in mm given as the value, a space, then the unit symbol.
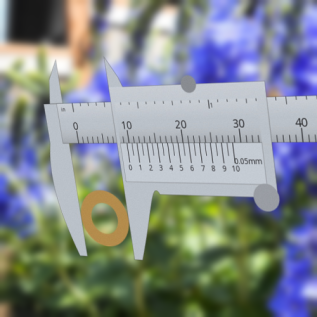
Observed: 9.6 mm
